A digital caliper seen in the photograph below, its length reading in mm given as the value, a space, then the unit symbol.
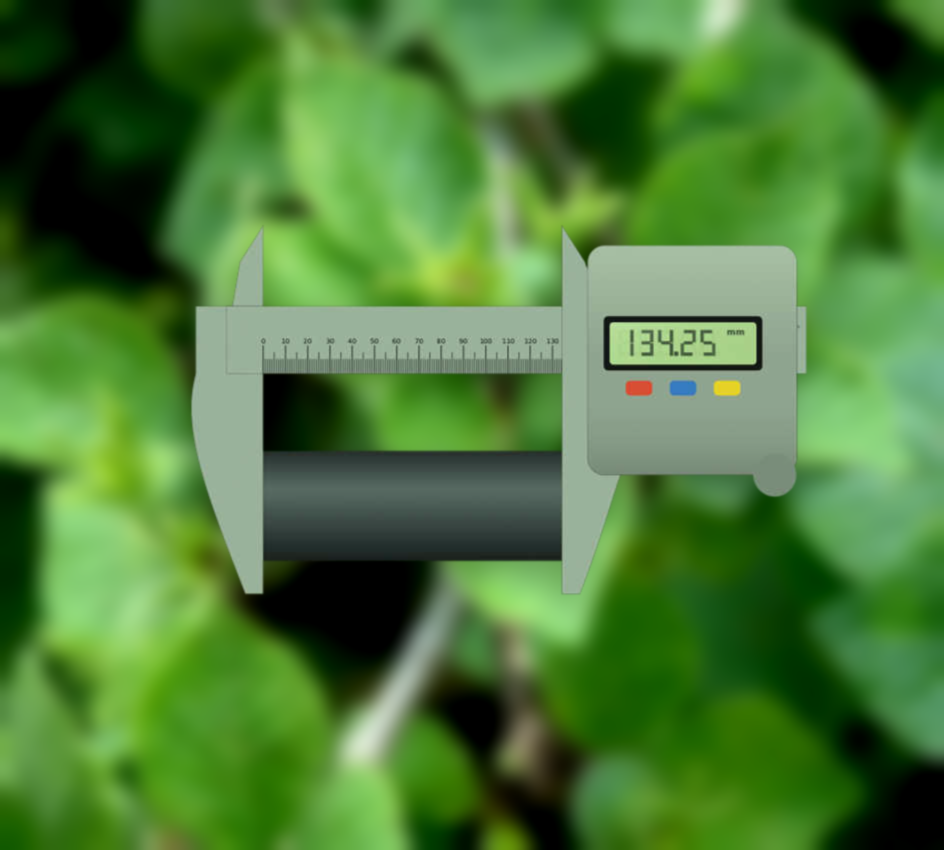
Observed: 134.25 mm
